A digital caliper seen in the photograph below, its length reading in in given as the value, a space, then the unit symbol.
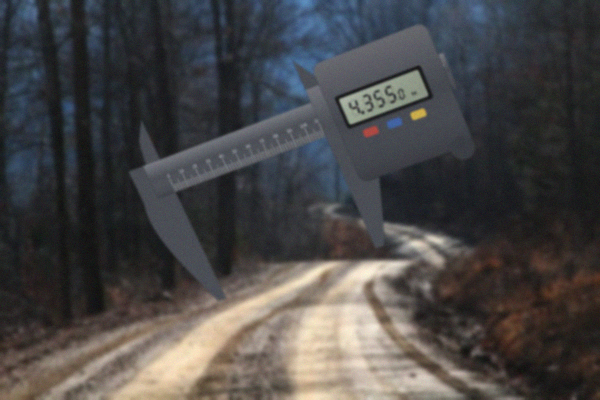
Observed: 4.3550 in
